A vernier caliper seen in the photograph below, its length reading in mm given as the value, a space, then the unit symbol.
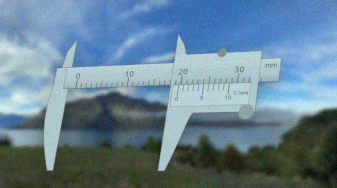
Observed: 19.6 mm
